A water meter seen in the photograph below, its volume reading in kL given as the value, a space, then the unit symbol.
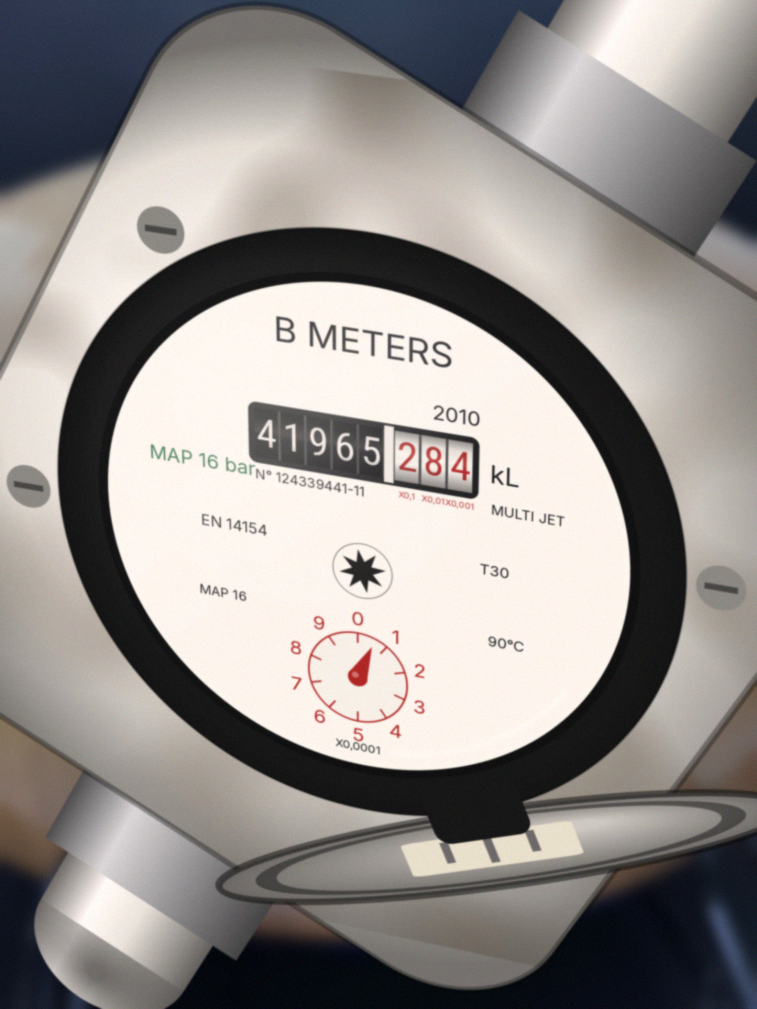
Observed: 41965.2840 kL
